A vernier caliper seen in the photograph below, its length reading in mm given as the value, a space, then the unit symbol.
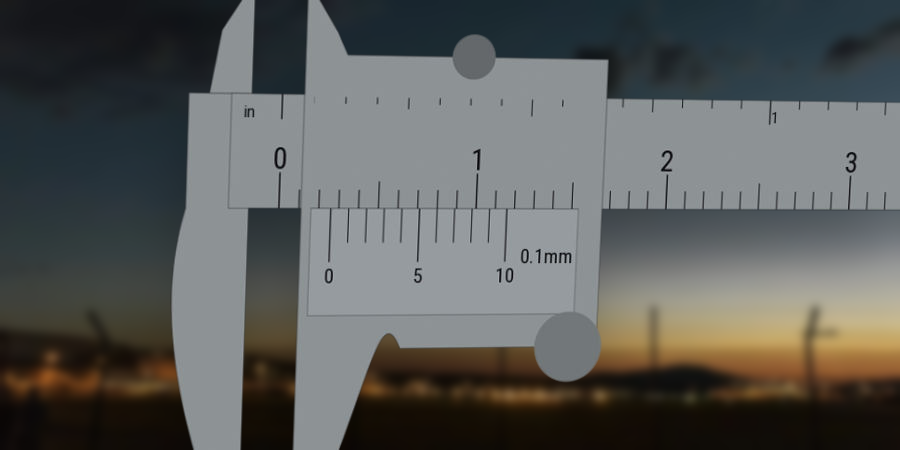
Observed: 2.6 mm
